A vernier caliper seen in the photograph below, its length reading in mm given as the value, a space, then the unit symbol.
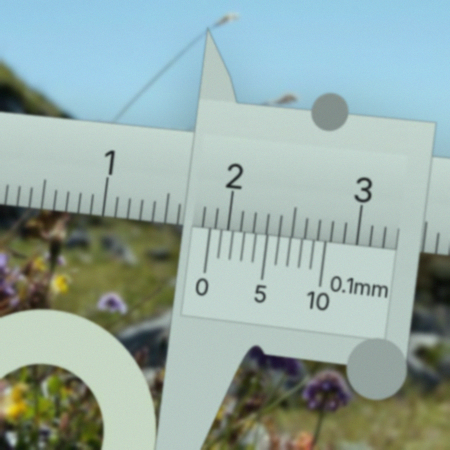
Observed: 18.6 mm
